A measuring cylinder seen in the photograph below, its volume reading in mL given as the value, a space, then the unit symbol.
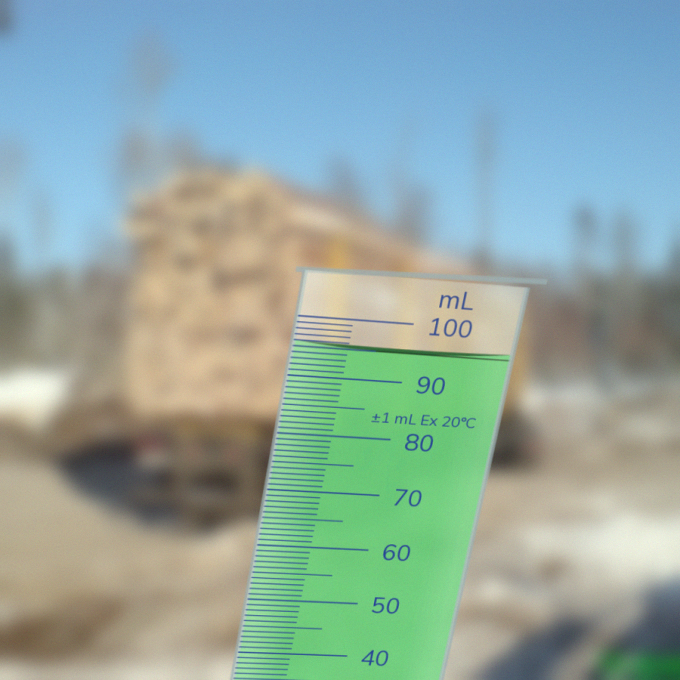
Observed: 95 mL
